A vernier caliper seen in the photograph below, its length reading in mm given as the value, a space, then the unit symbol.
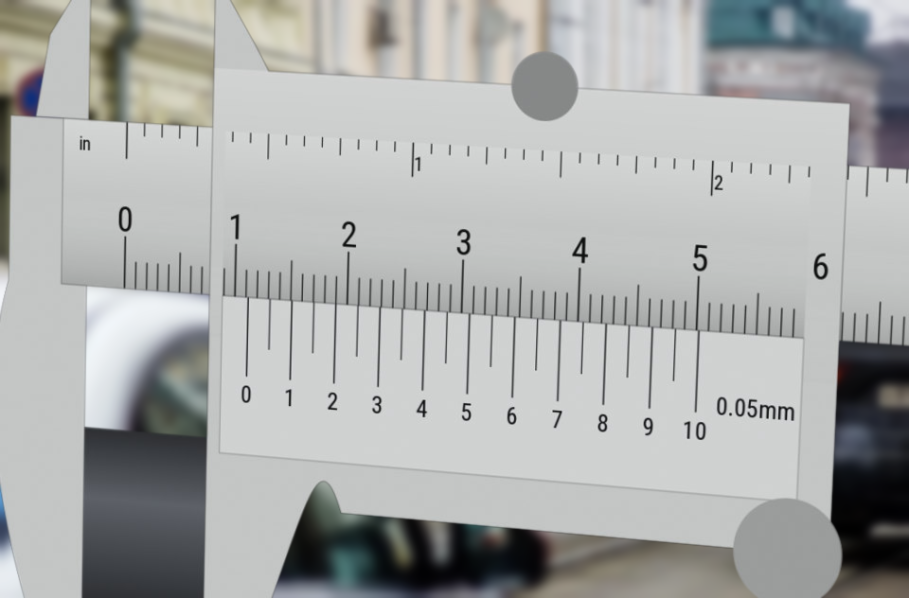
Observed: 11.2 mm
